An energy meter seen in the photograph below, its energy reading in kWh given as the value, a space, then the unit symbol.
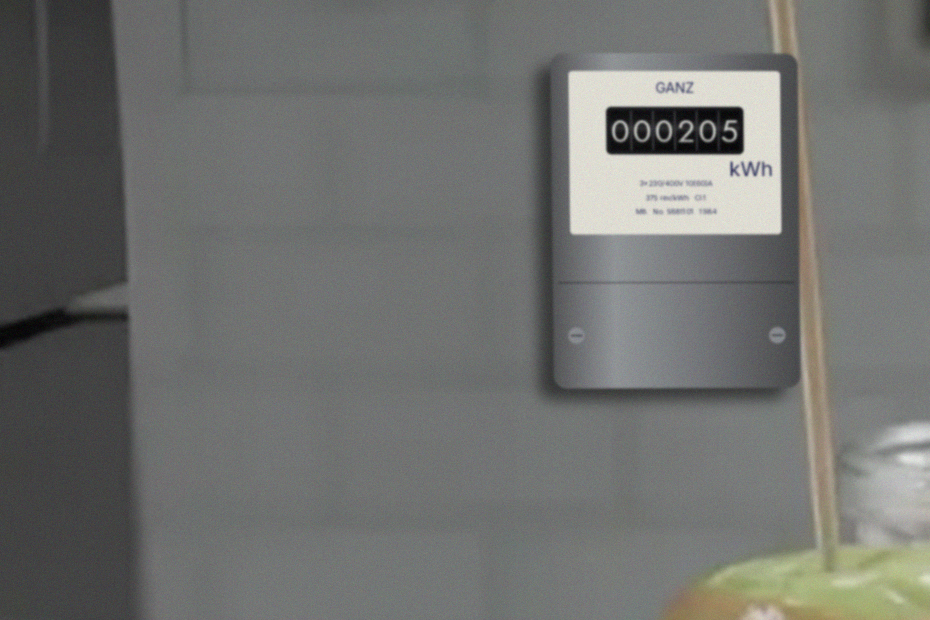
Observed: 205 kWh
